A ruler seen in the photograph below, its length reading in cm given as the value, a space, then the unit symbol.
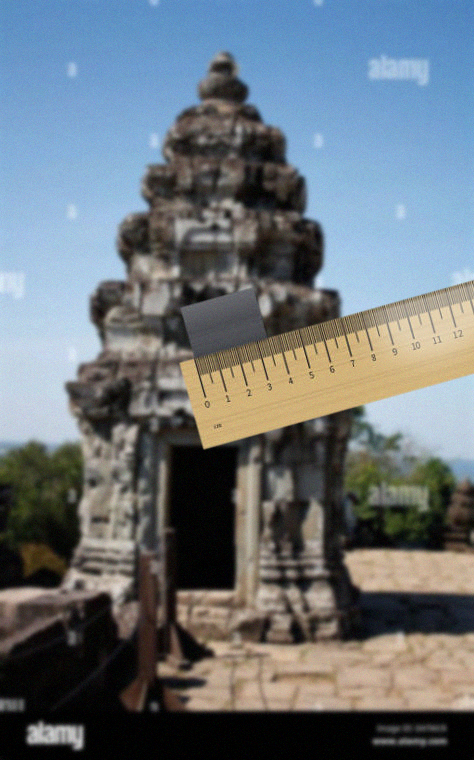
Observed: 3.5 cm
